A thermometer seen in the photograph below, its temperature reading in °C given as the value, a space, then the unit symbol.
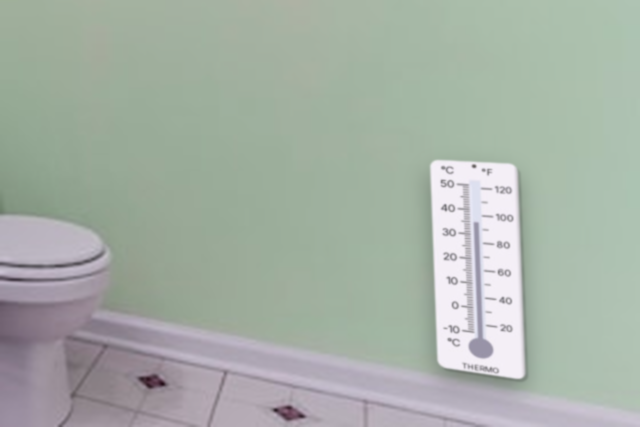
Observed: 35 °C
